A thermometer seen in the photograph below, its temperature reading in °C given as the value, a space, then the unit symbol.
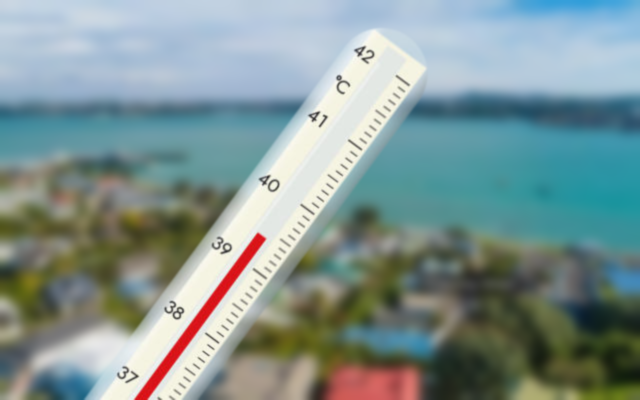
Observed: 39.4 °C
